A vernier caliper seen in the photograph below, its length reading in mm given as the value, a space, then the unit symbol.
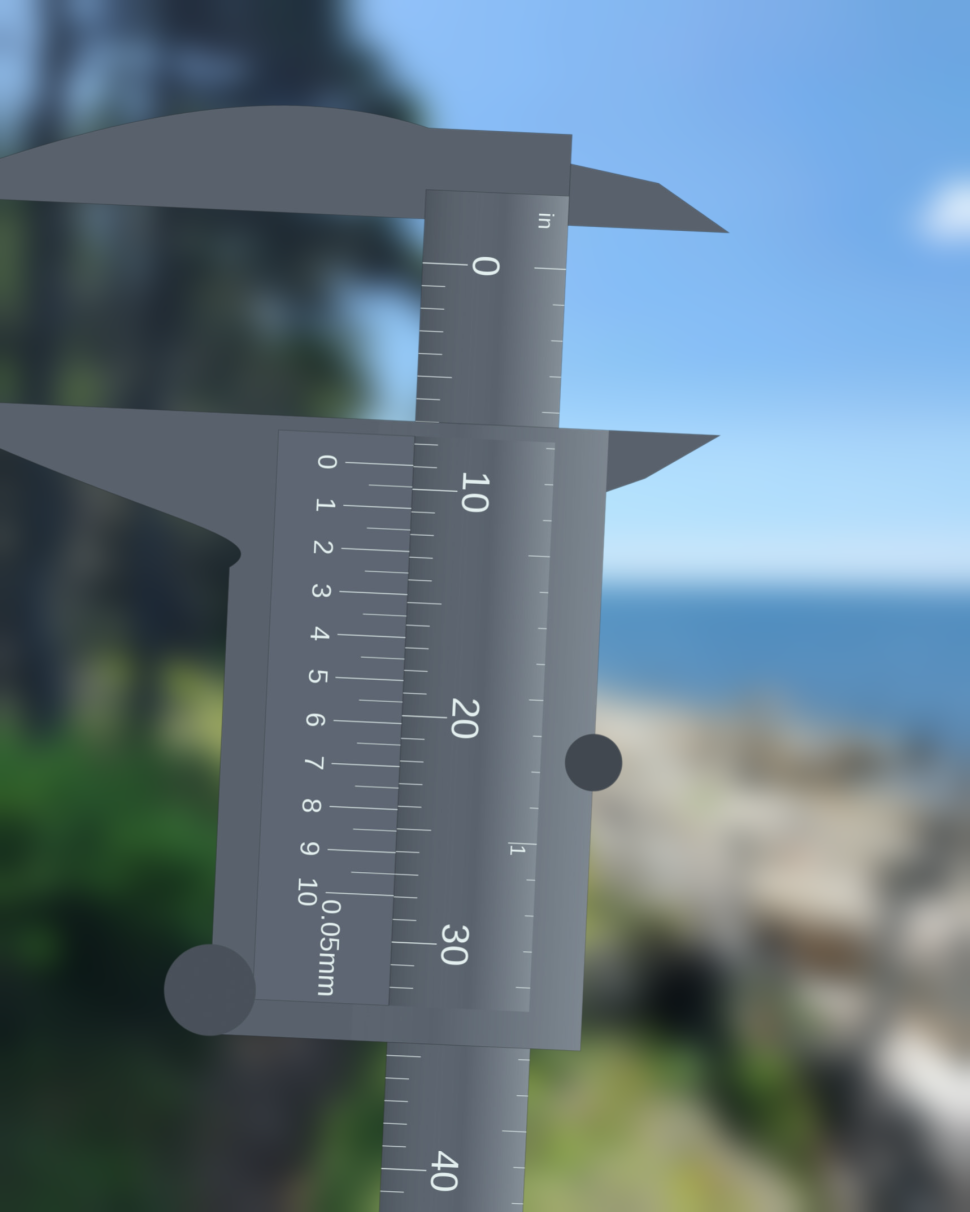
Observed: 8.95 mm
